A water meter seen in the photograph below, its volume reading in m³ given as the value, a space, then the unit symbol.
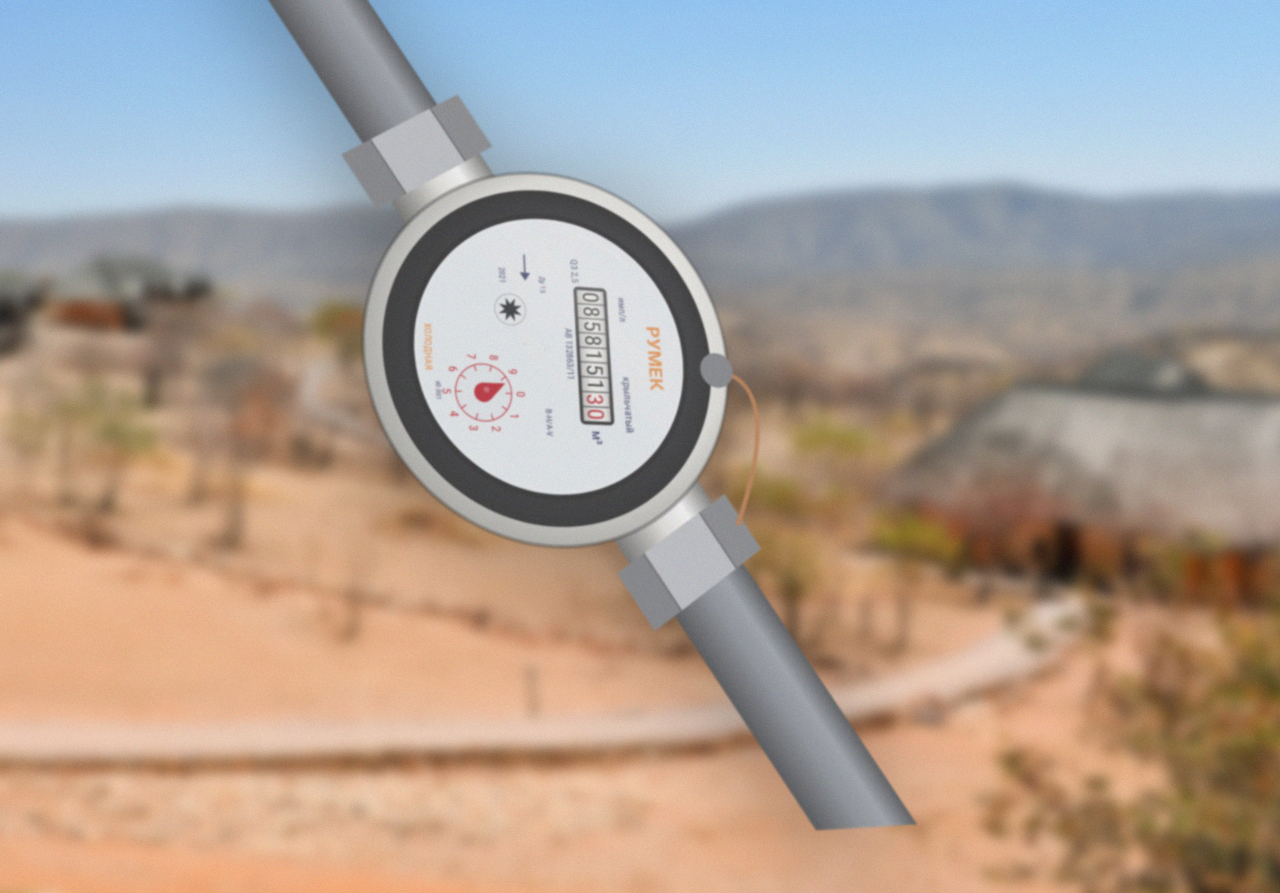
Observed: 858151.299 m³
